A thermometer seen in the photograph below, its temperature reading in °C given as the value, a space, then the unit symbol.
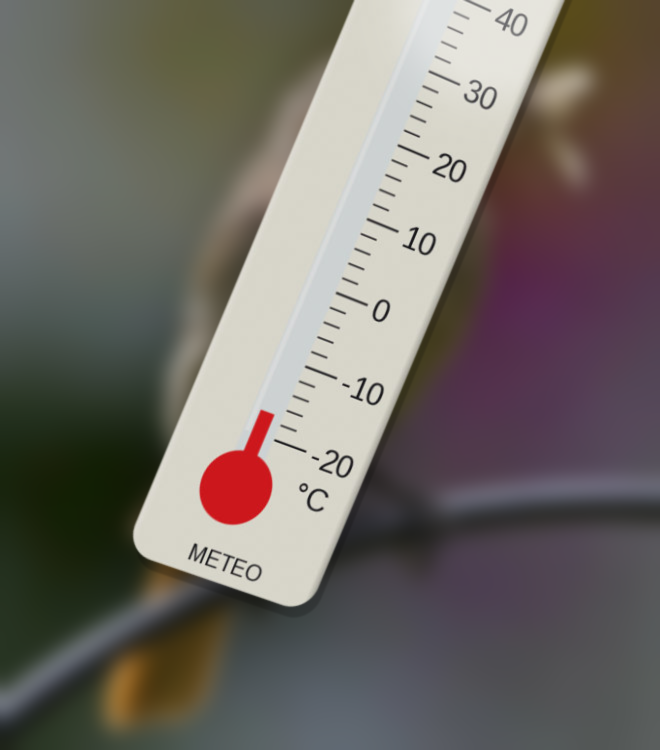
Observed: -17 °C
